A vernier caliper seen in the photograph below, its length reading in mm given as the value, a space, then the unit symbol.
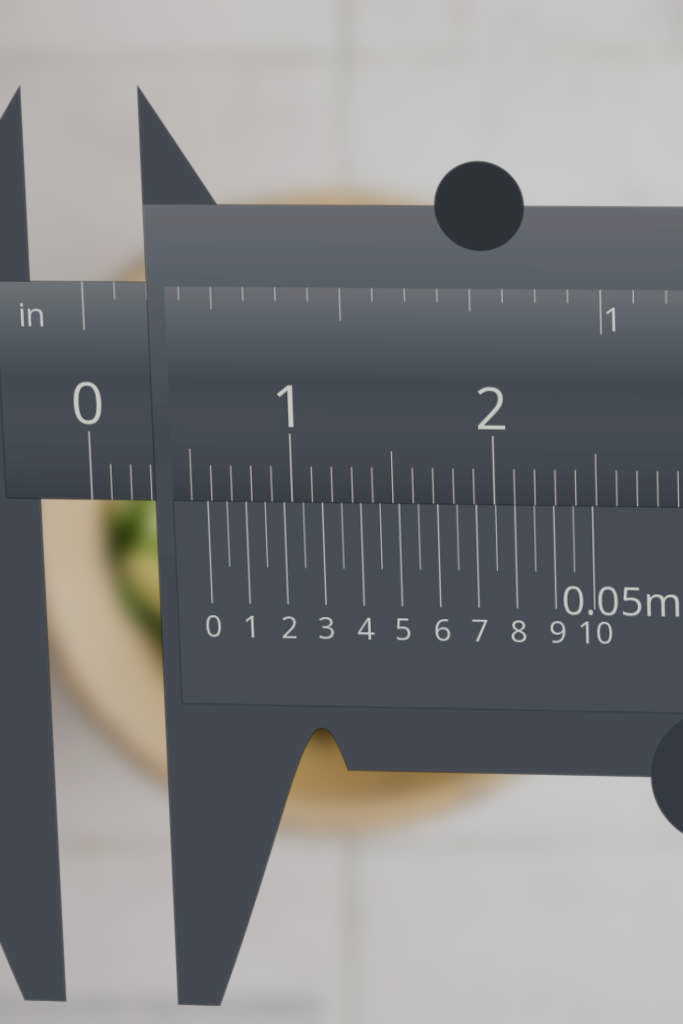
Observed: 5.8 mm
